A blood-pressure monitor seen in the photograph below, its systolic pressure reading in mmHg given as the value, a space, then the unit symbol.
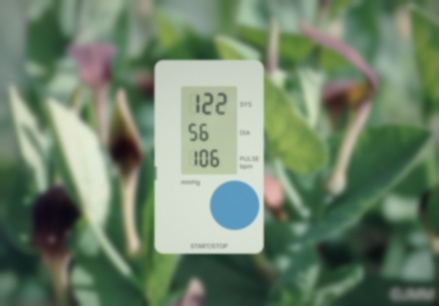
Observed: 122 mmHg
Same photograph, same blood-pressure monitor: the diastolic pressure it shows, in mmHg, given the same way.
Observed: 56 mmHg
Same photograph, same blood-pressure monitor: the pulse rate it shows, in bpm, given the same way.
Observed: 106 bpm
